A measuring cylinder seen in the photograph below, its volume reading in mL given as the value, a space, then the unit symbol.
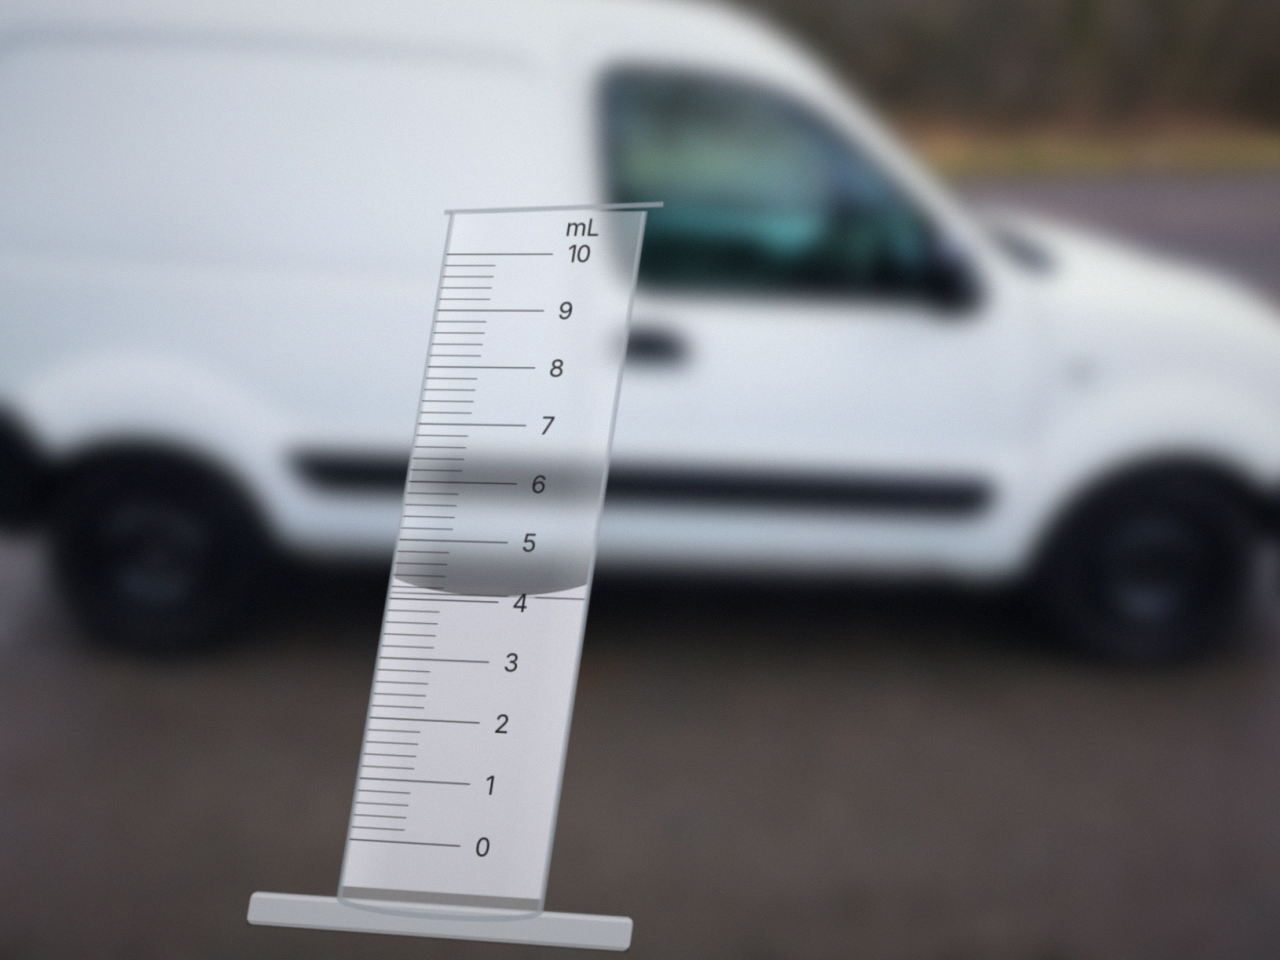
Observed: 4.1 mL
